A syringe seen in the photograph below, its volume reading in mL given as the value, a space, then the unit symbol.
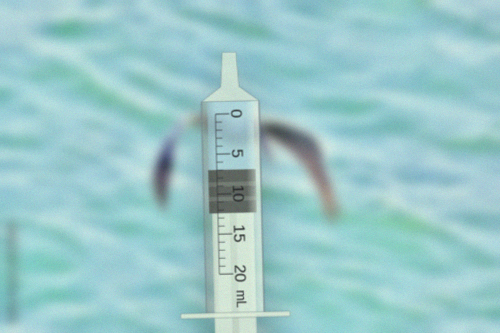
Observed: 7 mL
